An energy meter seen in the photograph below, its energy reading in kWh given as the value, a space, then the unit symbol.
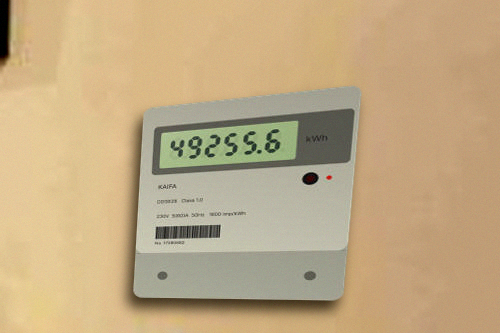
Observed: 49255.6 kWh
